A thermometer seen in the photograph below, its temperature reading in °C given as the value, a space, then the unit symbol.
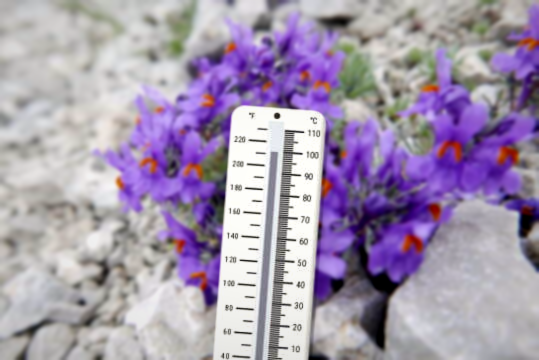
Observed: 100 °C
